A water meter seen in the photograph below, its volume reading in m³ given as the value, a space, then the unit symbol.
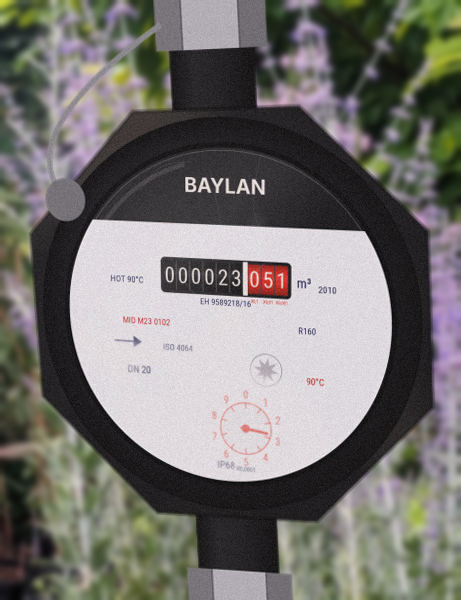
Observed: 23.0512 m³
